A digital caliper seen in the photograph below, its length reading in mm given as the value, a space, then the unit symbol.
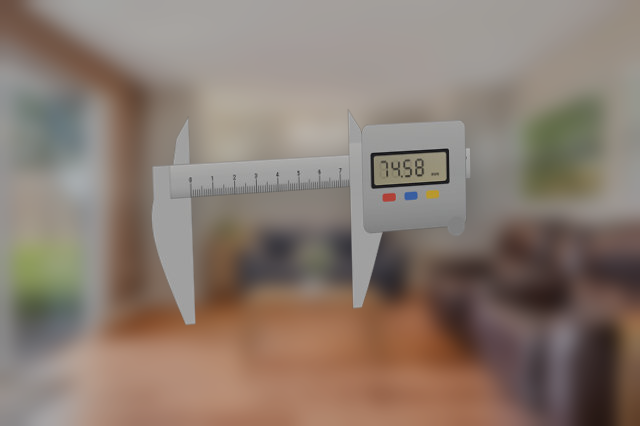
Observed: 74.58 mm
